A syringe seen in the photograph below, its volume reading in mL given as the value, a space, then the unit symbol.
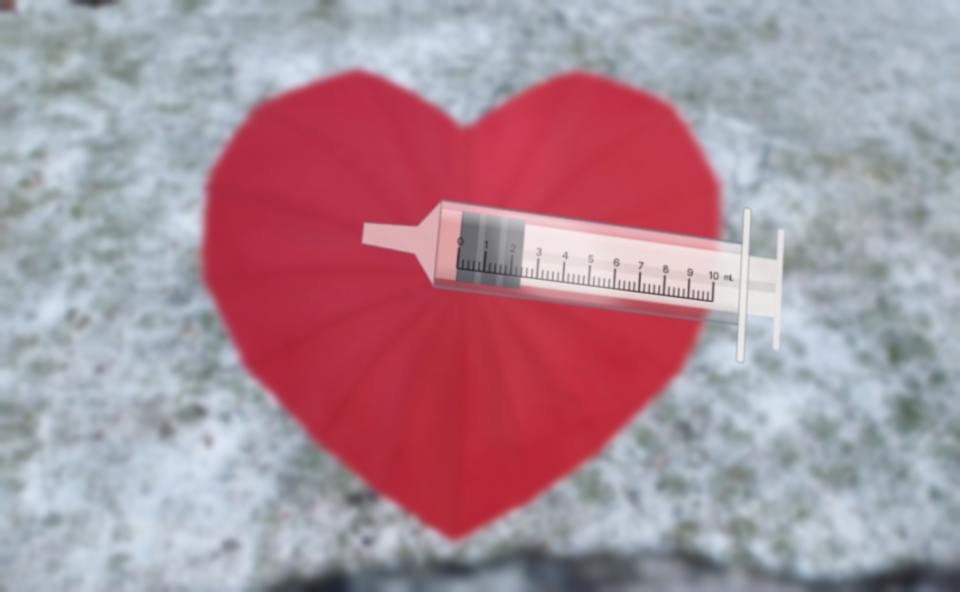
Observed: 0 mL
